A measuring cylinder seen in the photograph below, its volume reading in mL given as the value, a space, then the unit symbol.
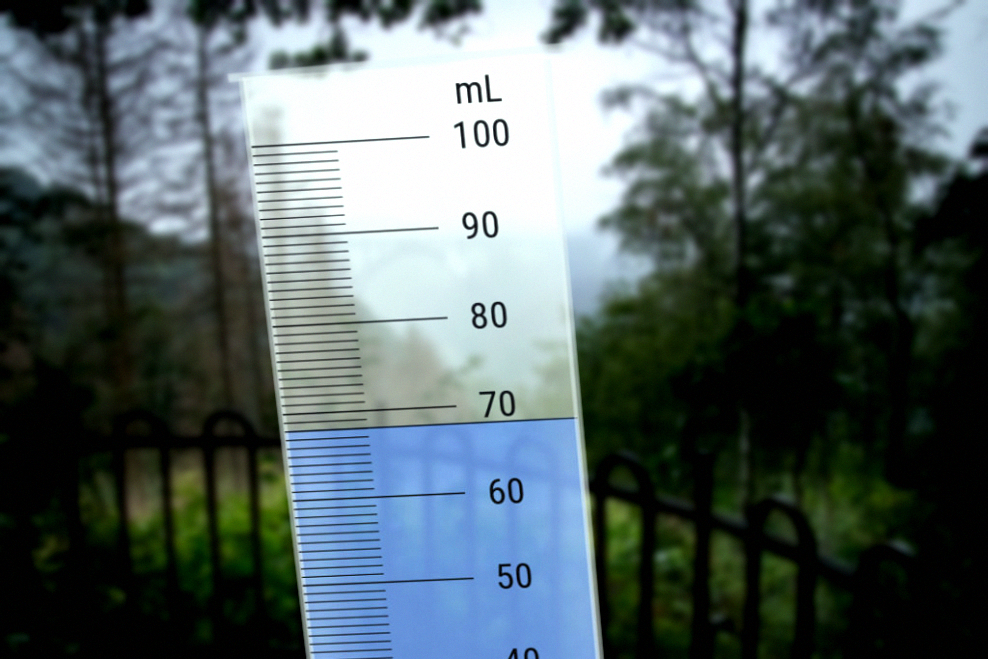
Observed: 68 mL
